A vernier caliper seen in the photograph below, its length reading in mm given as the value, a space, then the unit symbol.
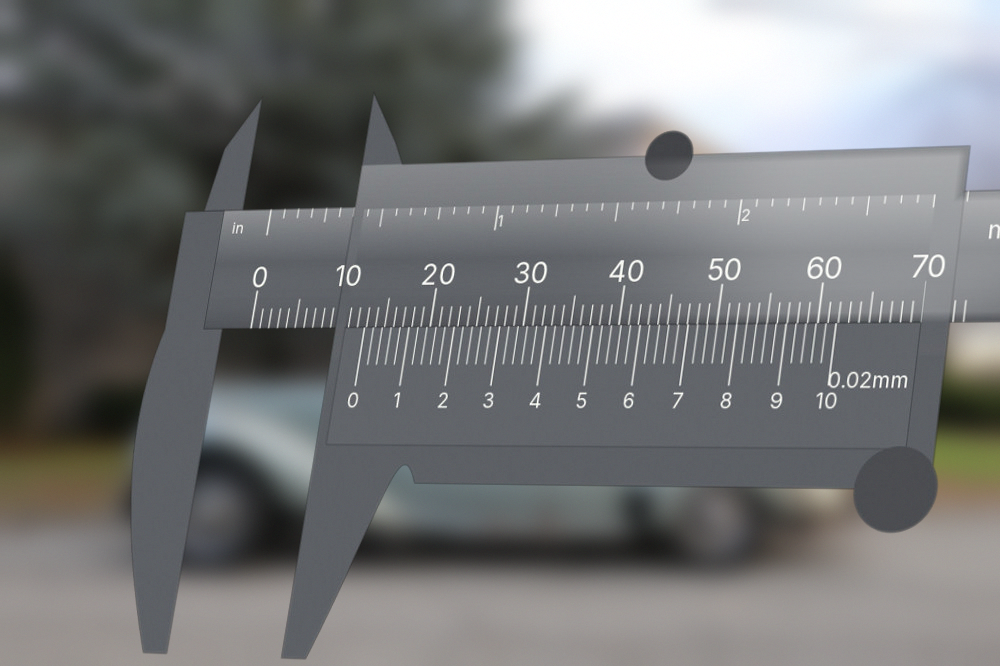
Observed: 12.8 mm
